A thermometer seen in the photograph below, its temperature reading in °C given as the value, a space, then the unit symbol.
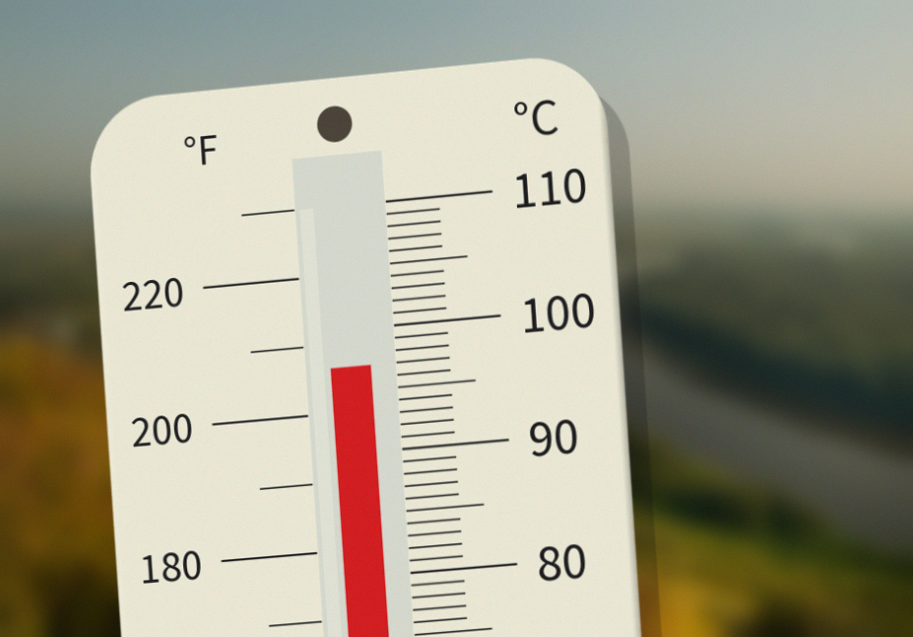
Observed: 97 °C
